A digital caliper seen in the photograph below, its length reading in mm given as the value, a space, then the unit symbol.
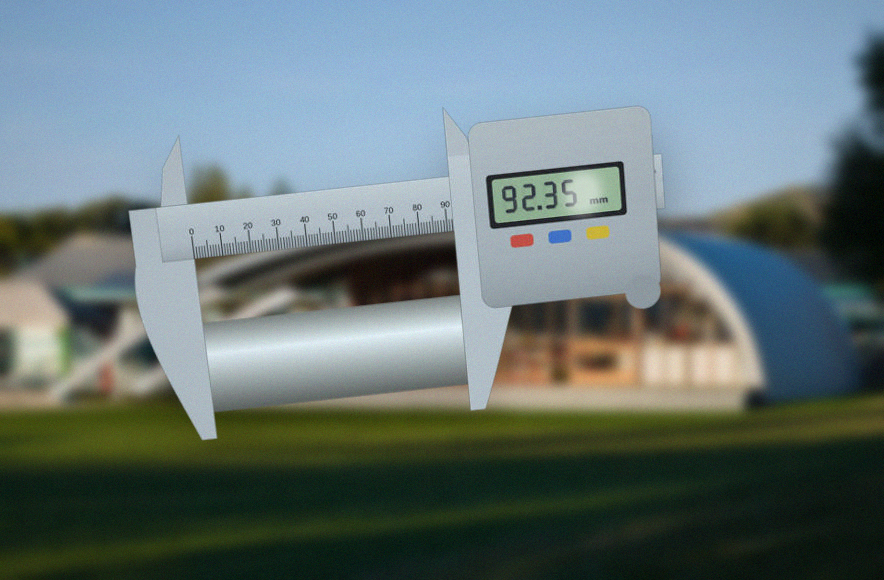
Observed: 92.35 mm
